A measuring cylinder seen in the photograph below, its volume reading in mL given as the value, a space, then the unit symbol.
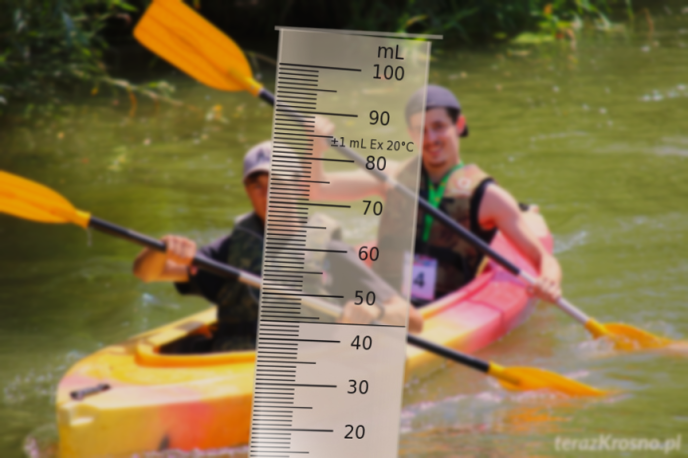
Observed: 44 mL
